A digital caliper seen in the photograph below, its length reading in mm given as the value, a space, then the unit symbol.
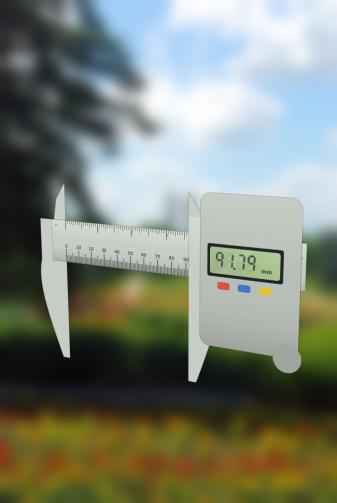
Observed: 91.79 mm
